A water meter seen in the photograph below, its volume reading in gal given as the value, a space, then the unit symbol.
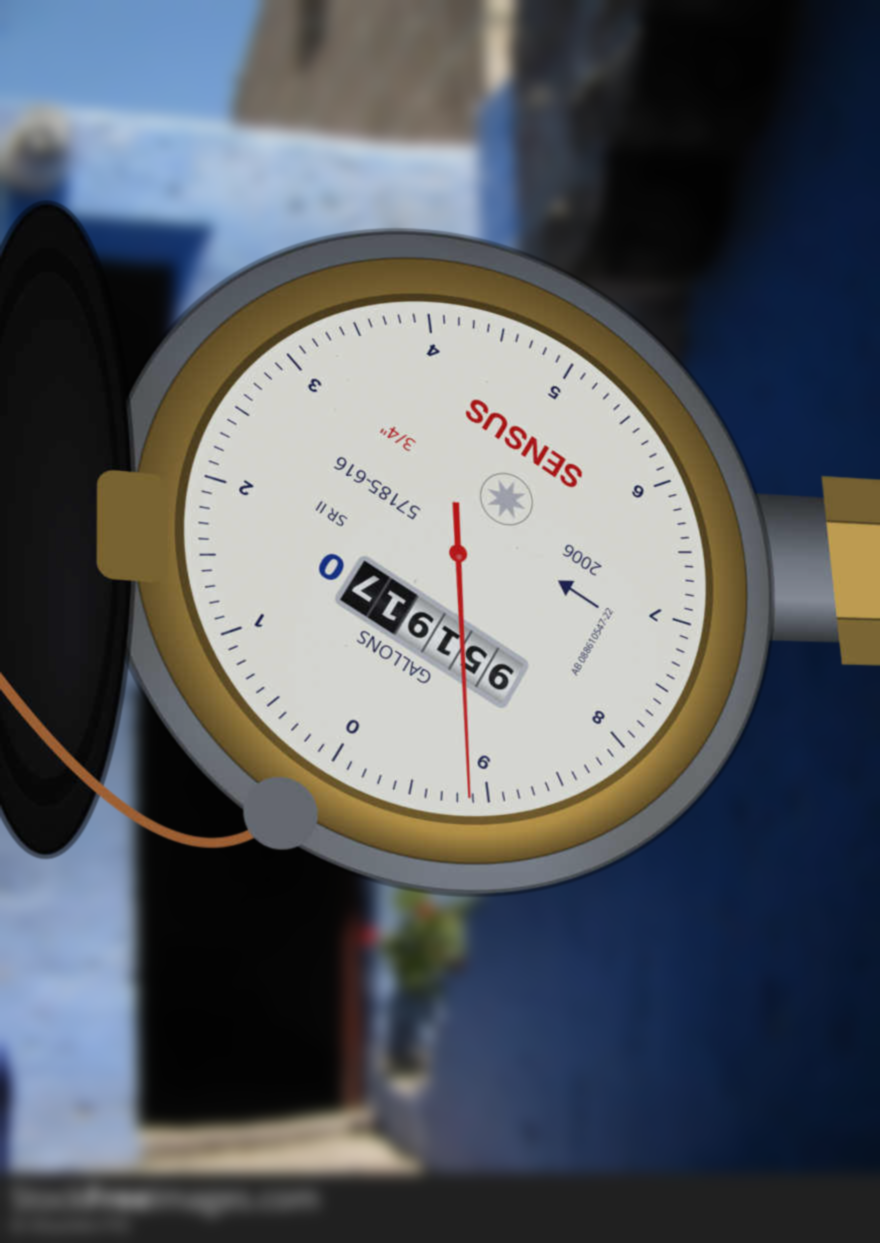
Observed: 9519169.1 gal
